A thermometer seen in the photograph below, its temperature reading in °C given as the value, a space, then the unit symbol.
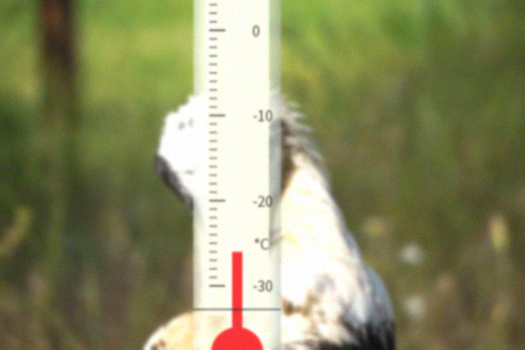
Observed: -26 °C
